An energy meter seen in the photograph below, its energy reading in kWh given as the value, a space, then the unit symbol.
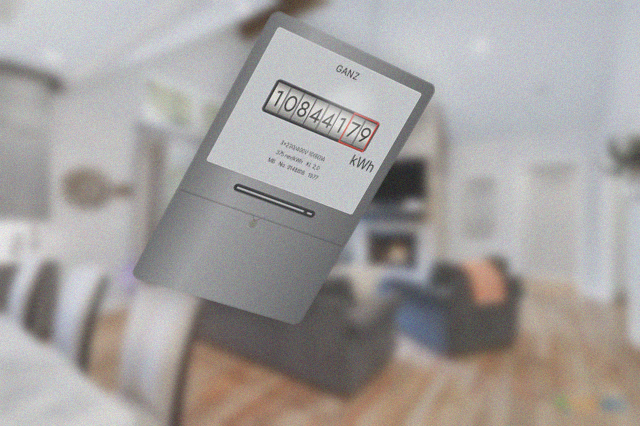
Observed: 108441.79 kWh
